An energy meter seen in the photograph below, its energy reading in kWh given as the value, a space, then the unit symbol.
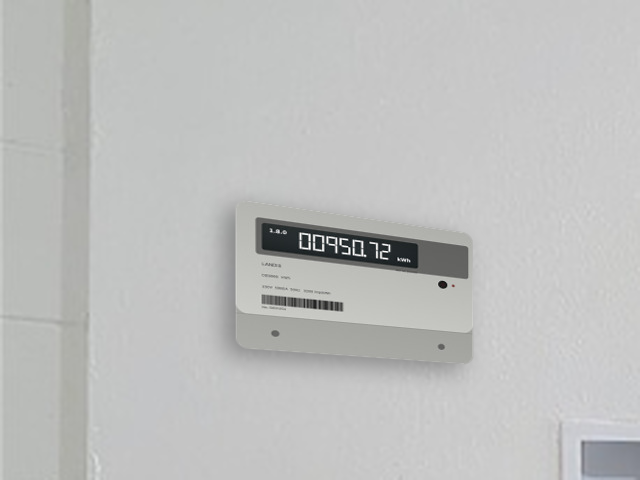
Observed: 950.72 kWh
